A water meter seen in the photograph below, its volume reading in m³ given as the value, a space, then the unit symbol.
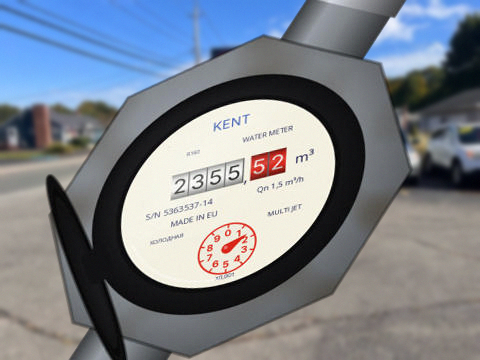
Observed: 2355.521 m³
